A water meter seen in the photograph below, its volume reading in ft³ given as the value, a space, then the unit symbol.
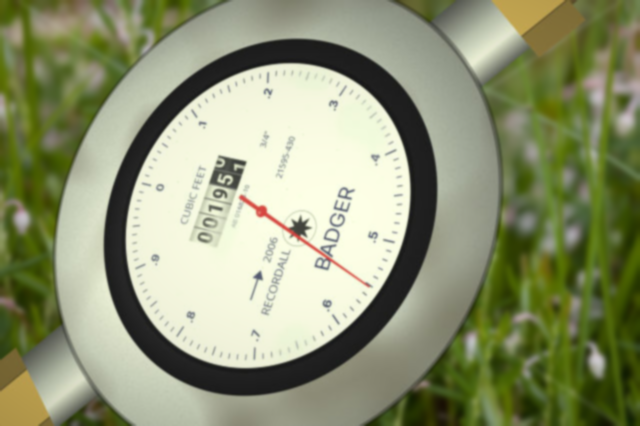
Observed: 1950.55 ft³
